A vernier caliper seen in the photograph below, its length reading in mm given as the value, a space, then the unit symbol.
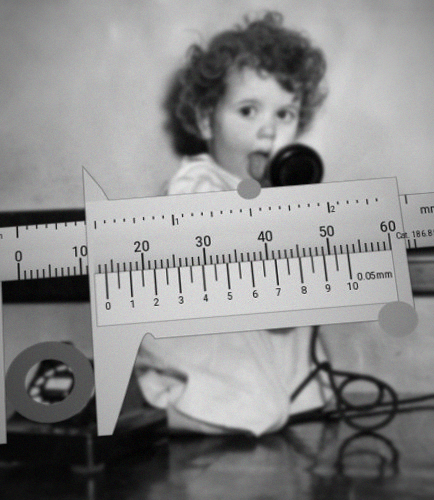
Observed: 14.0 mm
